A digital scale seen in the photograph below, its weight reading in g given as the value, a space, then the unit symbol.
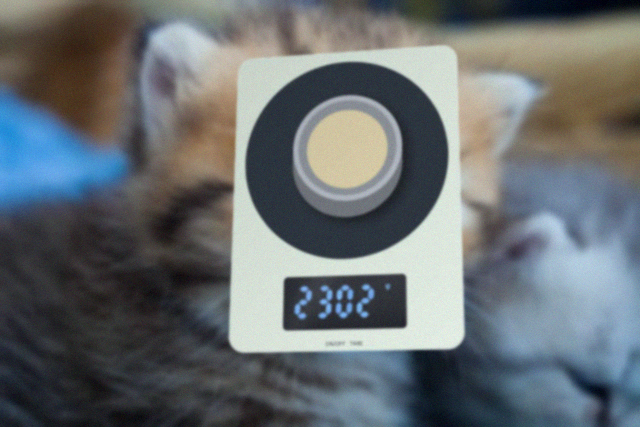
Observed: 2302 g
